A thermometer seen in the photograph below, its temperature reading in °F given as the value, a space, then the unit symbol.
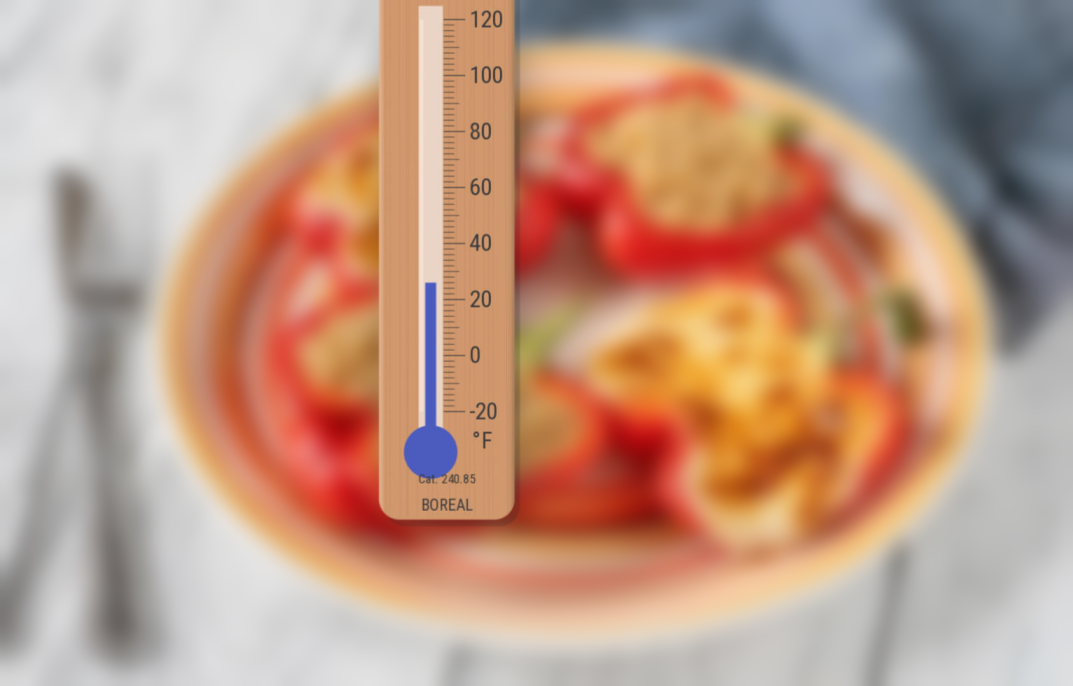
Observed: 26 °F
